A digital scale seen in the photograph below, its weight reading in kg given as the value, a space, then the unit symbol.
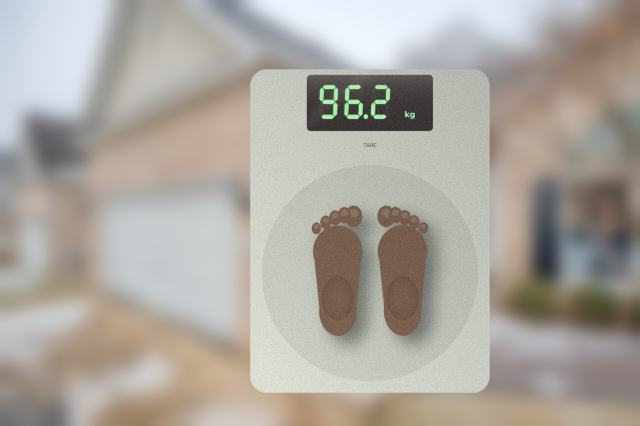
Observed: 96.2 kg
